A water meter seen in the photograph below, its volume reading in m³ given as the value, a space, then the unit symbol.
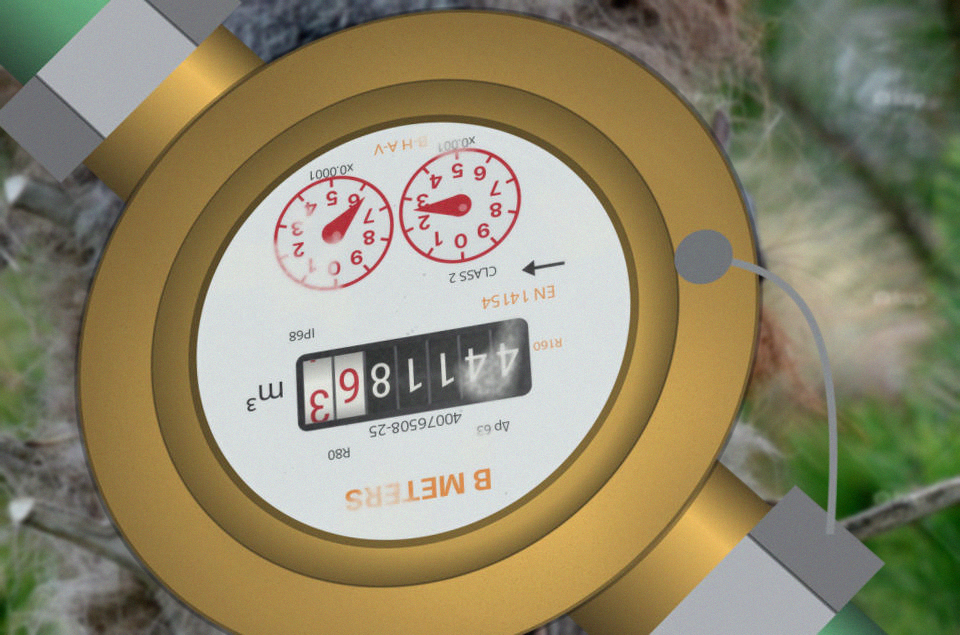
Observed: 44118.6326 m³
